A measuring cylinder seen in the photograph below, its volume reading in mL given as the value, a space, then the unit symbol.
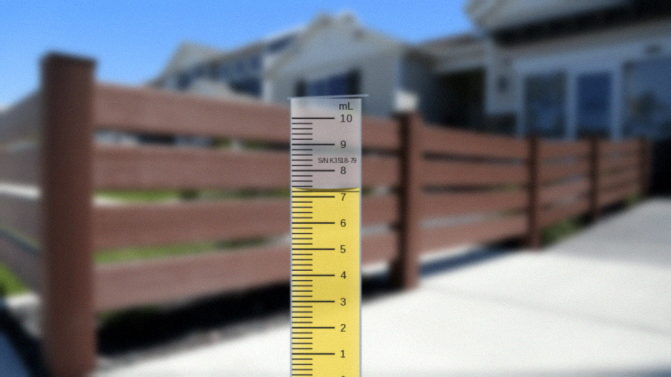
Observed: 7.2 mL
